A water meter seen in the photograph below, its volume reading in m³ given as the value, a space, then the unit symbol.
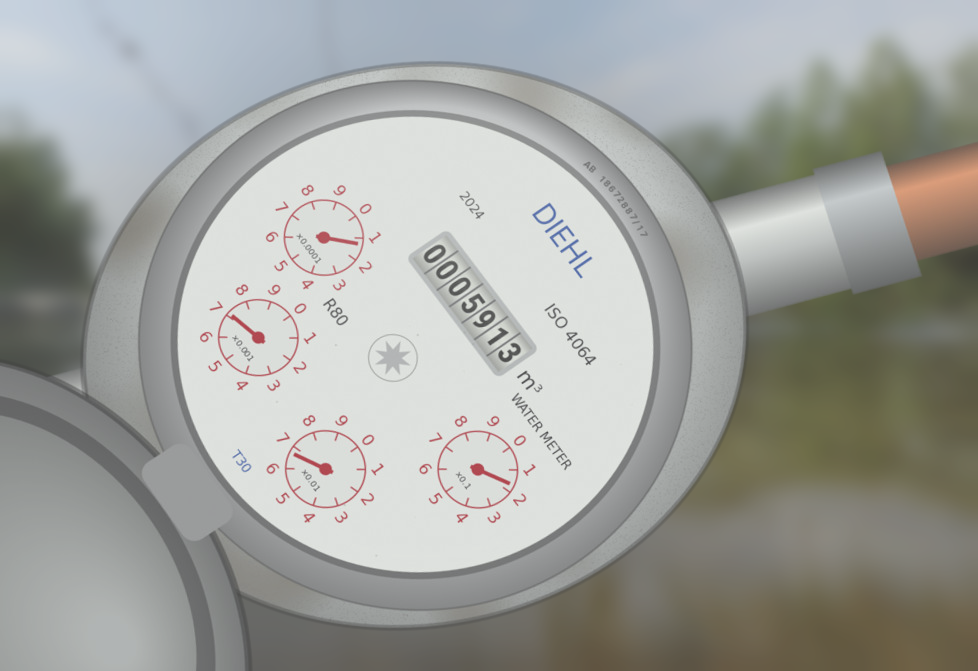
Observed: 5913.1671 m³
